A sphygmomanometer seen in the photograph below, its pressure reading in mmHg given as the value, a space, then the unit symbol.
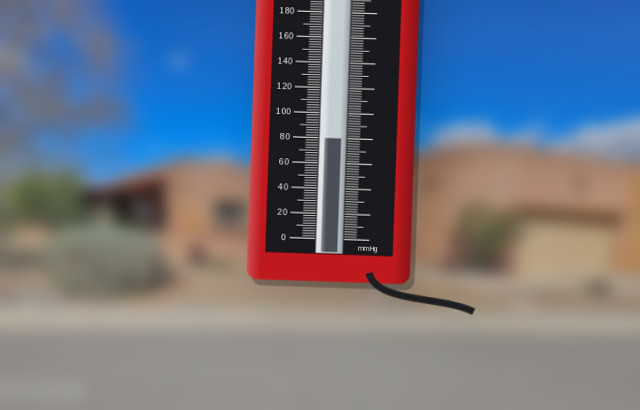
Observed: 80 mmHg
